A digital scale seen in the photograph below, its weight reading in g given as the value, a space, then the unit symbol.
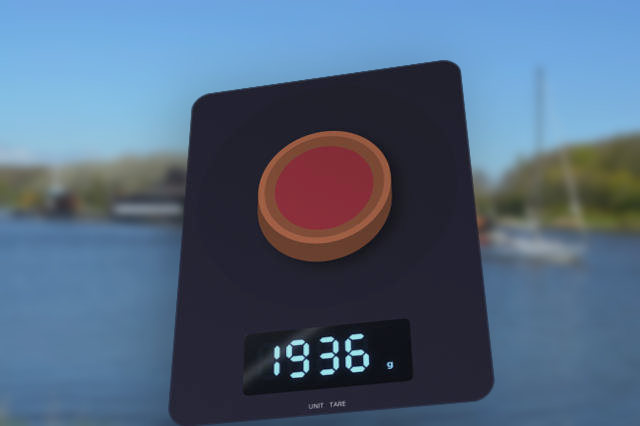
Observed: 1936 g
